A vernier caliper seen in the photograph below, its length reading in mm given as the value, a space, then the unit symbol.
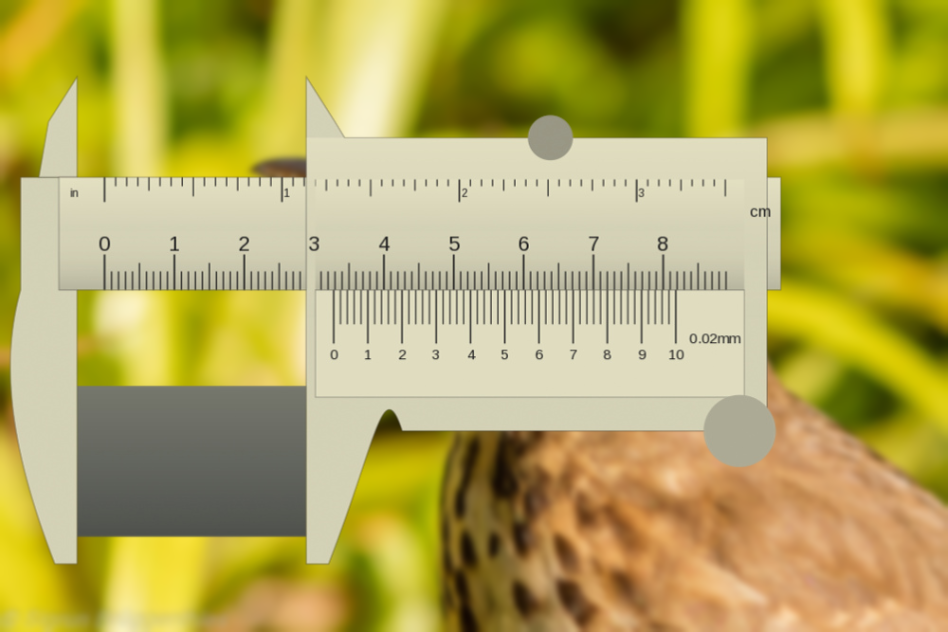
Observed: 32.8 mm
